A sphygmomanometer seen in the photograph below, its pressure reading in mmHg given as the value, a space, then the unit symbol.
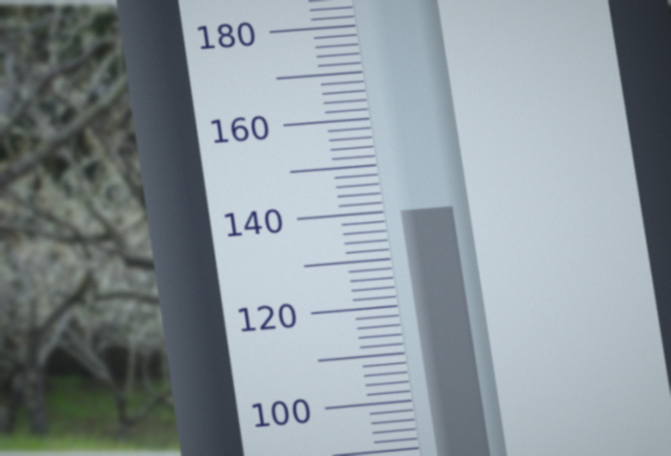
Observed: 140 mmHg
